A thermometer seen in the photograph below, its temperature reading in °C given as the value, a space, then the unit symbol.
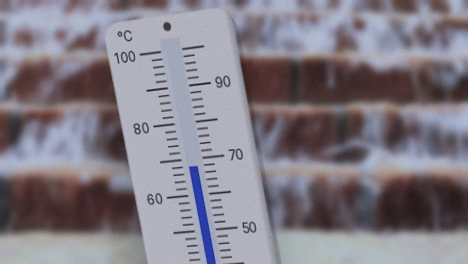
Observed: 68 °C
